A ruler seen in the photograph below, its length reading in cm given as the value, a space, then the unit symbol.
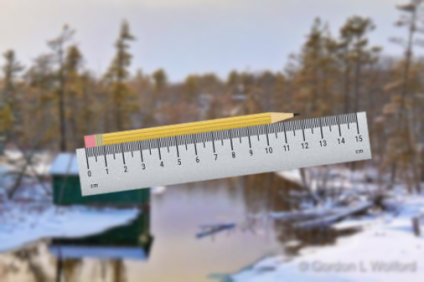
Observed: 12 cm
